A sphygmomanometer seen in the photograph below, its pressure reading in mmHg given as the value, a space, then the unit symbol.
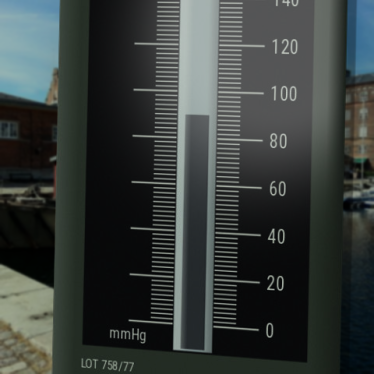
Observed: 90 mmHg
